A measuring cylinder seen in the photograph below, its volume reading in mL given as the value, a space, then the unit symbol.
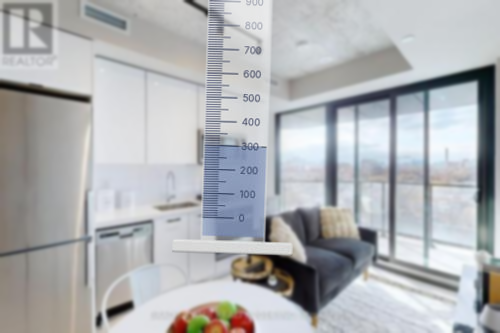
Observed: 300 mL
